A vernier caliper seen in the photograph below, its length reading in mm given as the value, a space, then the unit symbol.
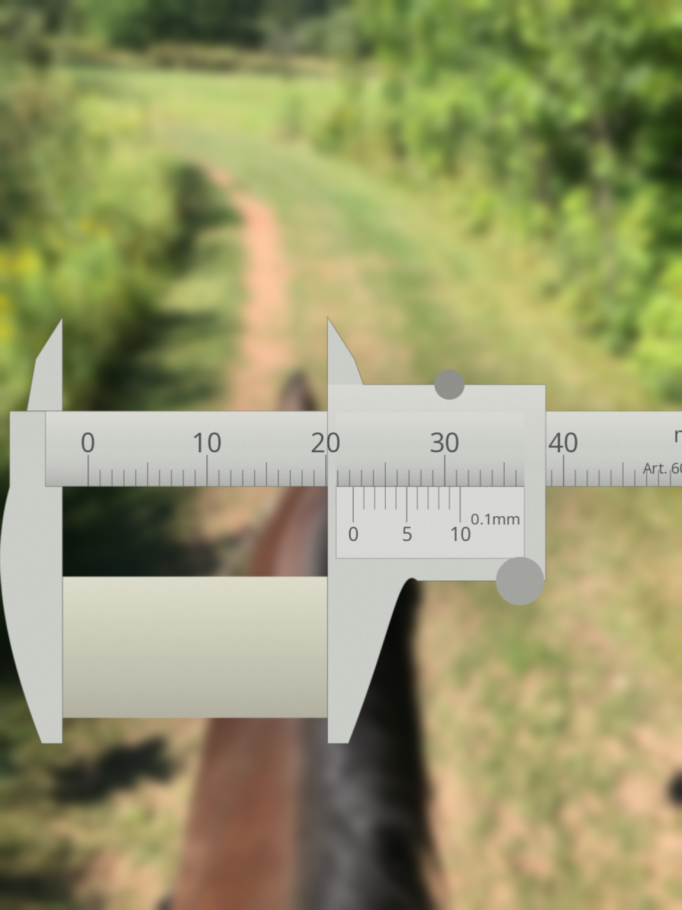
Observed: 22.3 mm
